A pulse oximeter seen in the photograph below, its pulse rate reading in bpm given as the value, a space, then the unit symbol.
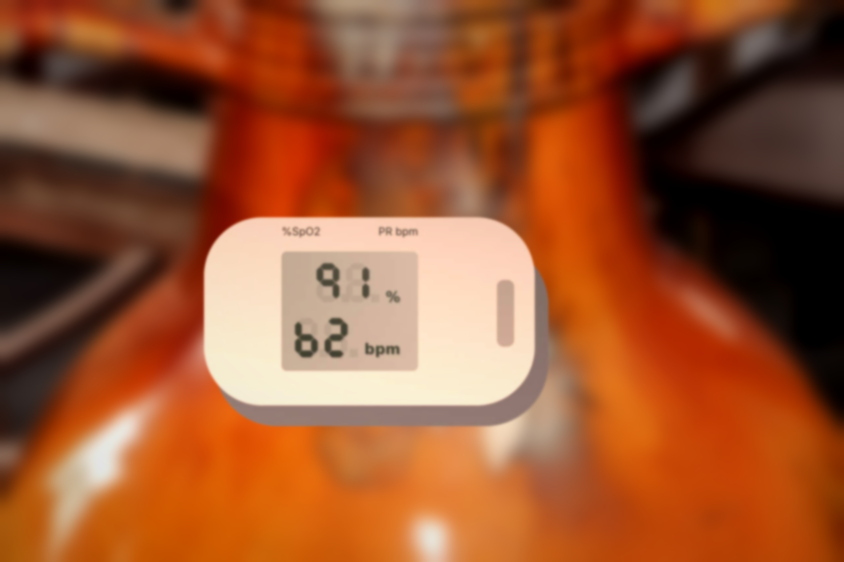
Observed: 62 bpm
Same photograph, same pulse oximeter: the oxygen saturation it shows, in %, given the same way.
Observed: 91 %
